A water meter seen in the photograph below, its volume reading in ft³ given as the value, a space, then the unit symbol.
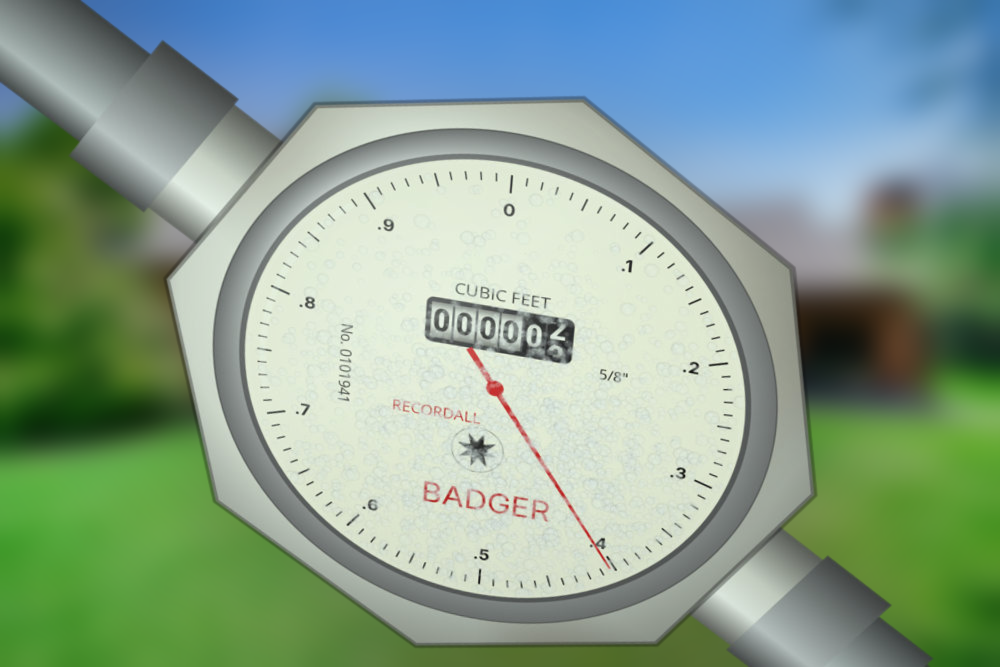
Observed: 2.40 ft³
